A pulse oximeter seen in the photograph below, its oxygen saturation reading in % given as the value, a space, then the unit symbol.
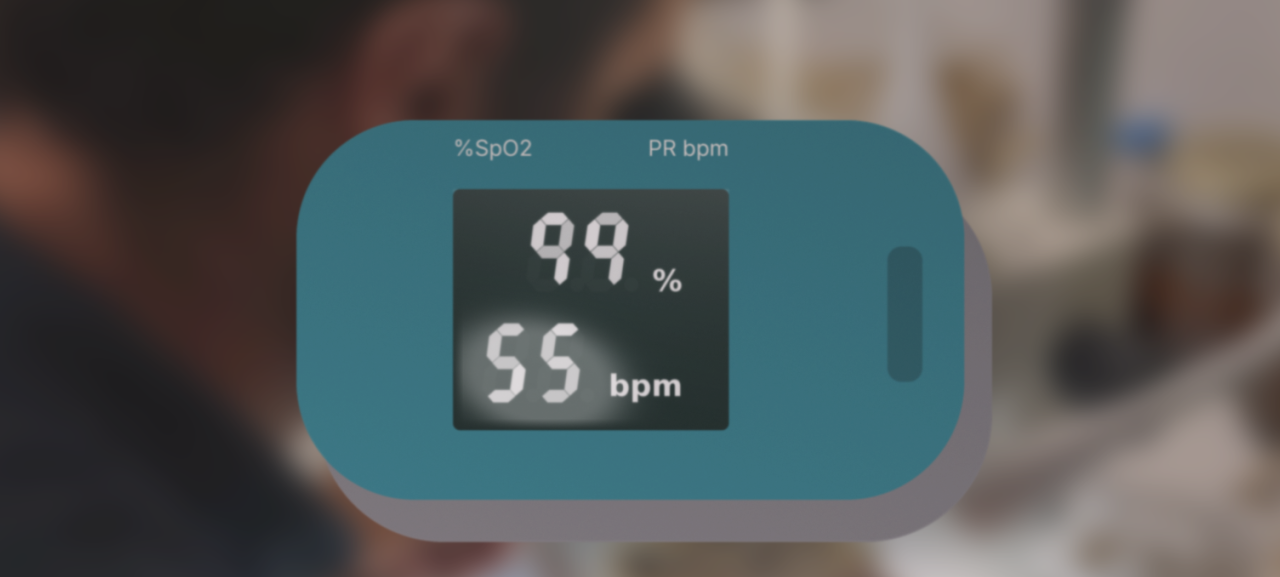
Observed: 99 %
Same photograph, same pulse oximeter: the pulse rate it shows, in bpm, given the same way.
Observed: 55 bpm
